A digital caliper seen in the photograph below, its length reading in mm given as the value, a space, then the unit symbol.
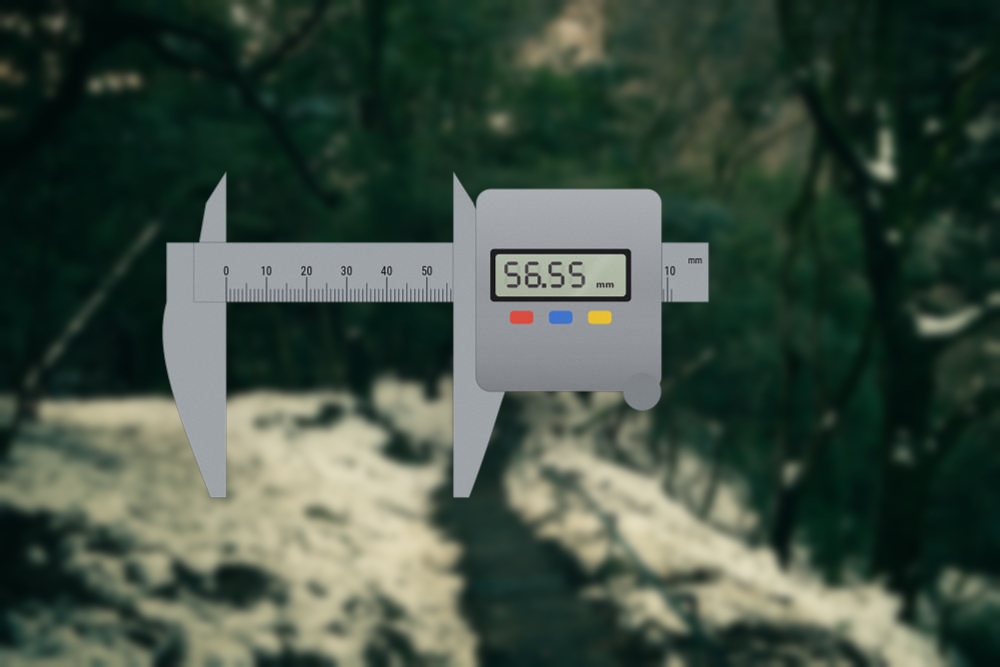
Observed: 56.55 mm
